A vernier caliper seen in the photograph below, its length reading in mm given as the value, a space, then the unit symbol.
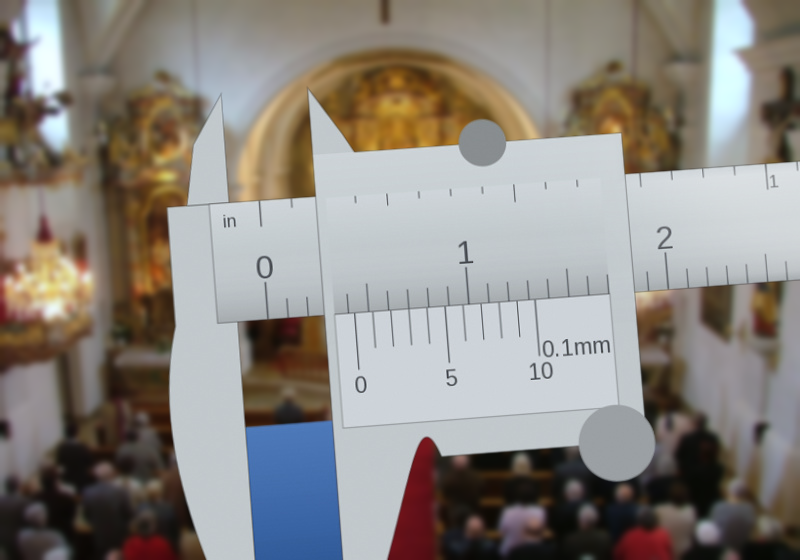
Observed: 4.3 mm
